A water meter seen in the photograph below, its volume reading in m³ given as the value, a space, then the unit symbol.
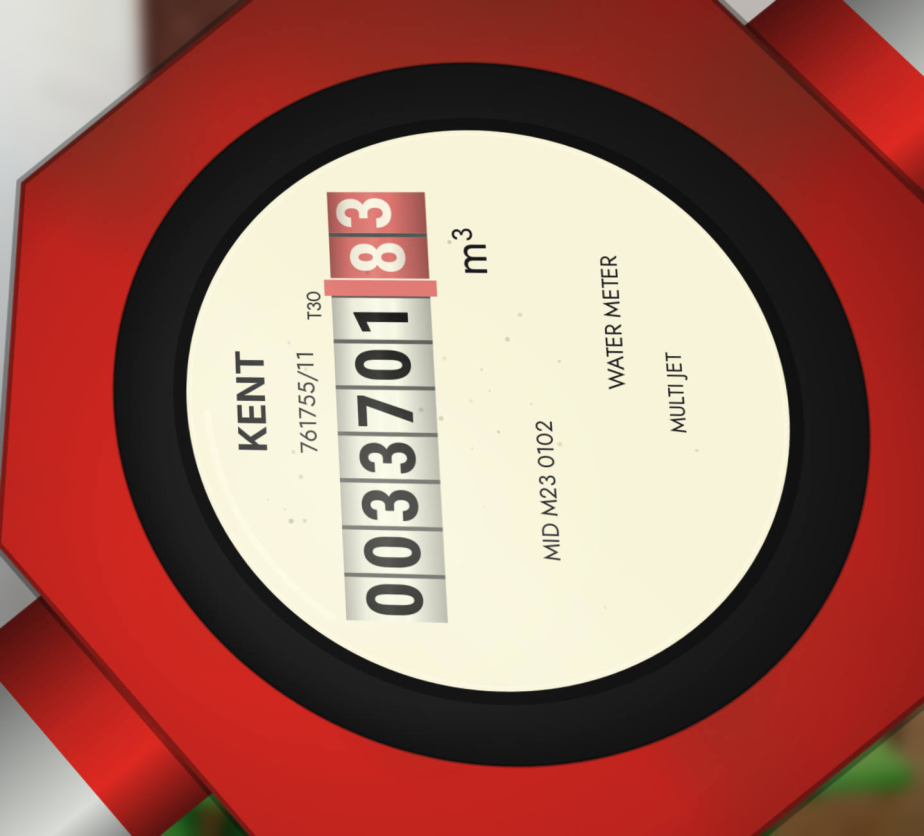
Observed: 33701.83 m³
